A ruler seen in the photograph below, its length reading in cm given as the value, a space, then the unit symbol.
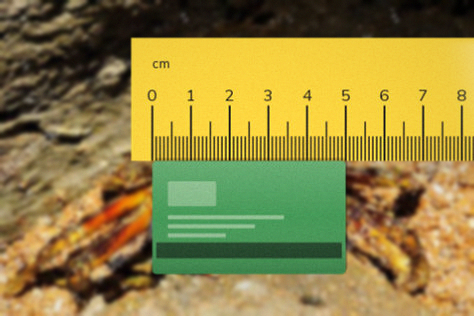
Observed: 5 cm
